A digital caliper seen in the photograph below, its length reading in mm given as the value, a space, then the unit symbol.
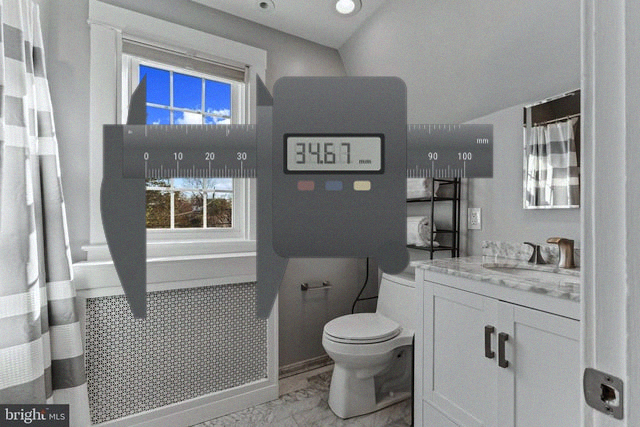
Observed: 34.67 mm
